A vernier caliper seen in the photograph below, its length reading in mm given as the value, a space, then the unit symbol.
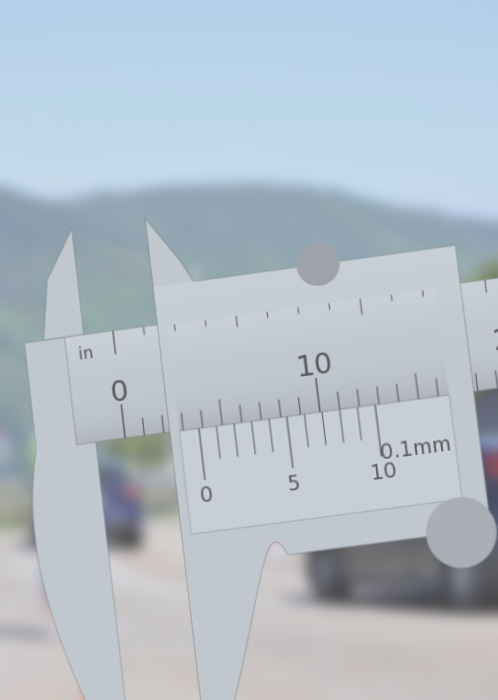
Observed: 3.8 mm
